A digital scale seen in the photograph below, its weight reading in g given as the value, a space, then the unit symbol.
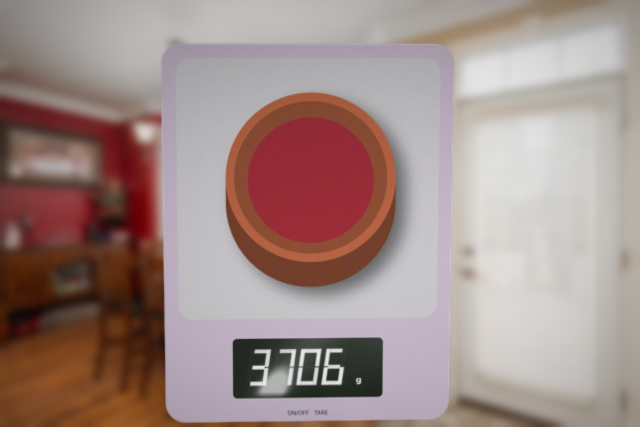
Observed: 3706 g
